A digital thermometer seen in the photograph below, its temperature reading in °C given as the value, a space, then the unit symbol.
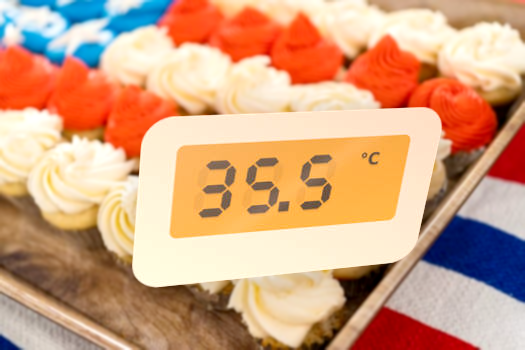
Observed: 35.5 °C
